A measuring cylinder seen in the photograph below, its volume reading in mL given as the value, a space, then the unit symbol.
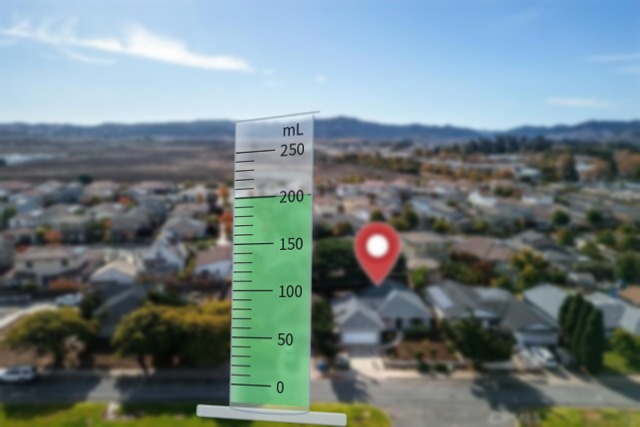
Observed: 200 mL
